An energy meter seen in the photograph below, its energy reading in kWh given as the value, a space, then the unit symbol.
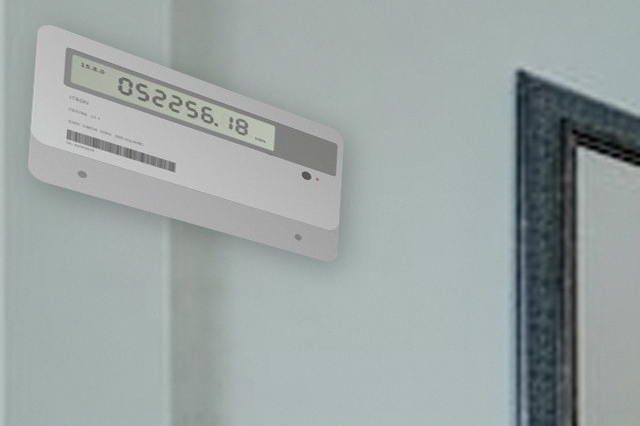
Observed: 52256.18 kWh
